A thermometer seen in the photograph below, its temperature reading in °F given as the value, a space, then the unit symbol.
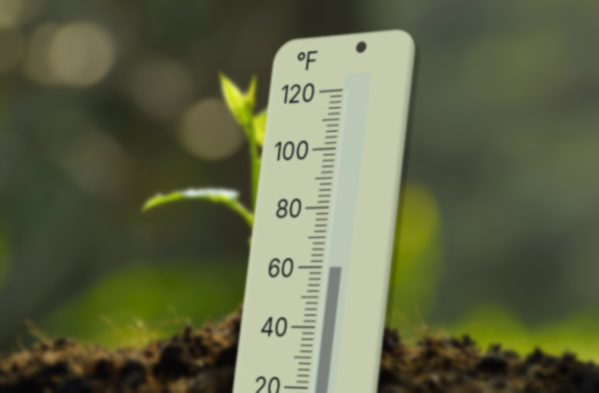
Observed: 60 °F
